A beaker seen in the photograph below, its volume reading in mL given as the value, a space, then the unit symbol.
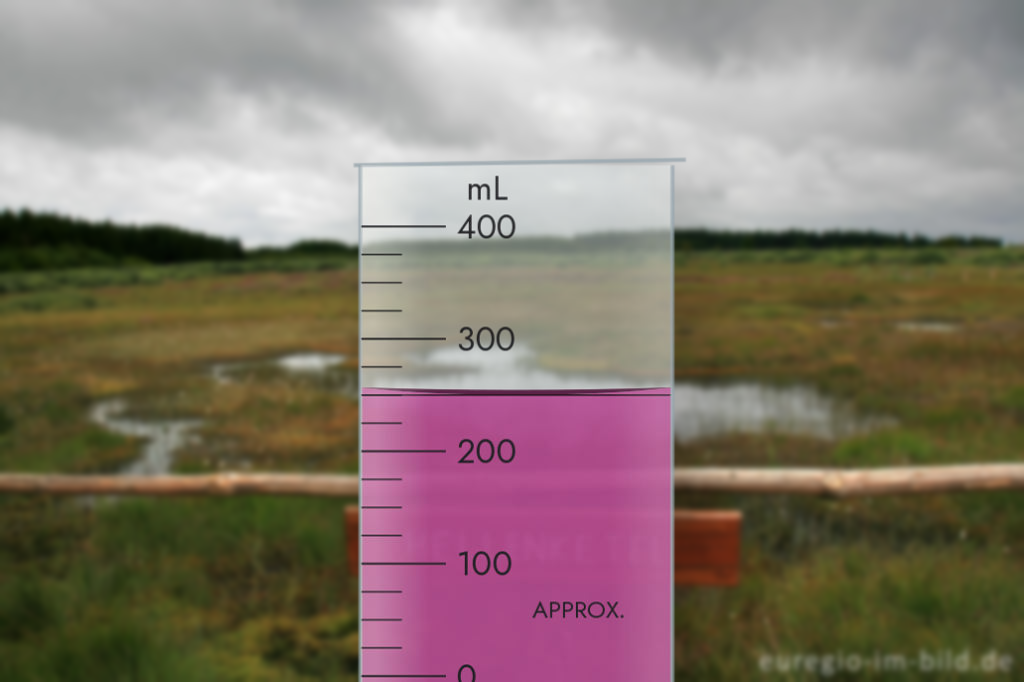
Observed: 250 mL
